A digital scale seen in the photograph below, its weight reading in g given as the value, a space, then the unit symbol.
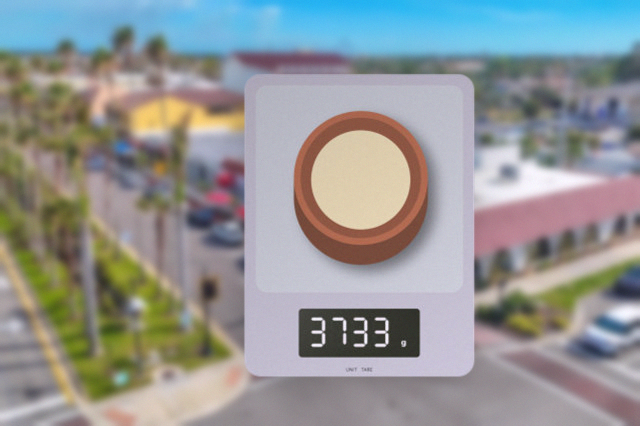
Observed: 3733 g
